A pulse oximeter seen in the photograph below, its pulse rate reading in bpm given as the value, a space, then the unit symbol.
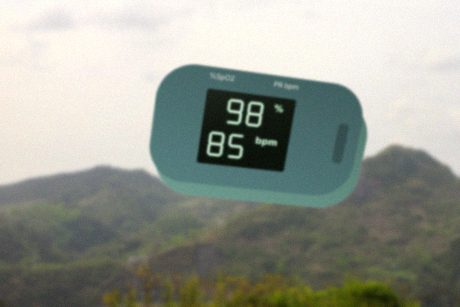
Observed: 85 bpm
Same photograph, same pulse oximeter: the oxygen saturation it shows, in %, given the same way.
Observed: 98 %
